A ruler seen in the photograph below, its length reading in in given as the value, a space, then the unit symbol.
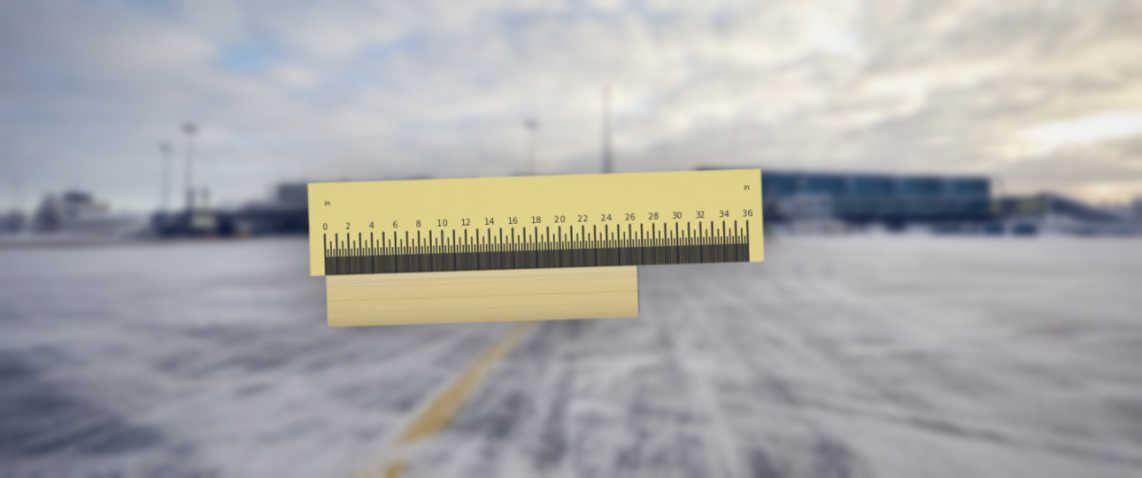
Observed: 26.5 in
